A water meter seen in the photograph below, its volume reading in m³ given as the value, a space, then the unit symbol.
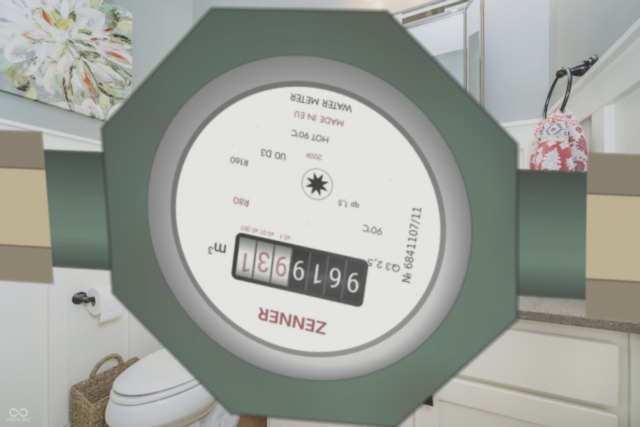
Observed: 9619.931 m³
